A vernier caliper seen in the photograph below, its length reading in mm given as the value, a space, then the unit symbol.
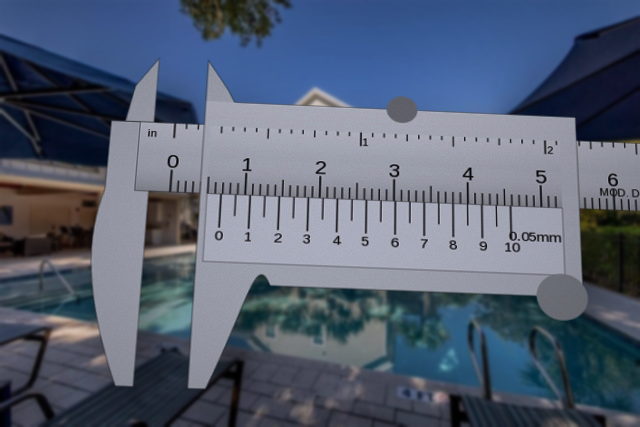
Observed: 6.8 mm
